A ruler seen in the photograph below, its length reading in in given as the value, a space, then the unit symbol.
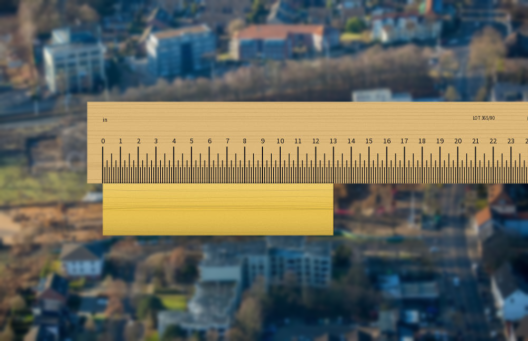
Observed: 13 in
